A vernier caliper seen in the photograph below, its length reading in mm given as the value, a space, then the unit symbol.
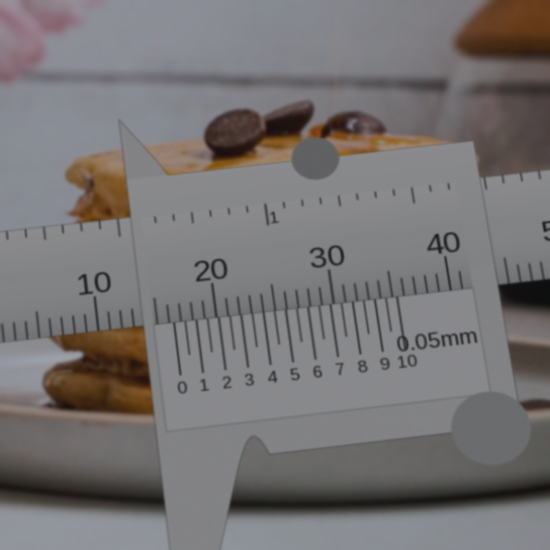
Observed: 16.4 mm
